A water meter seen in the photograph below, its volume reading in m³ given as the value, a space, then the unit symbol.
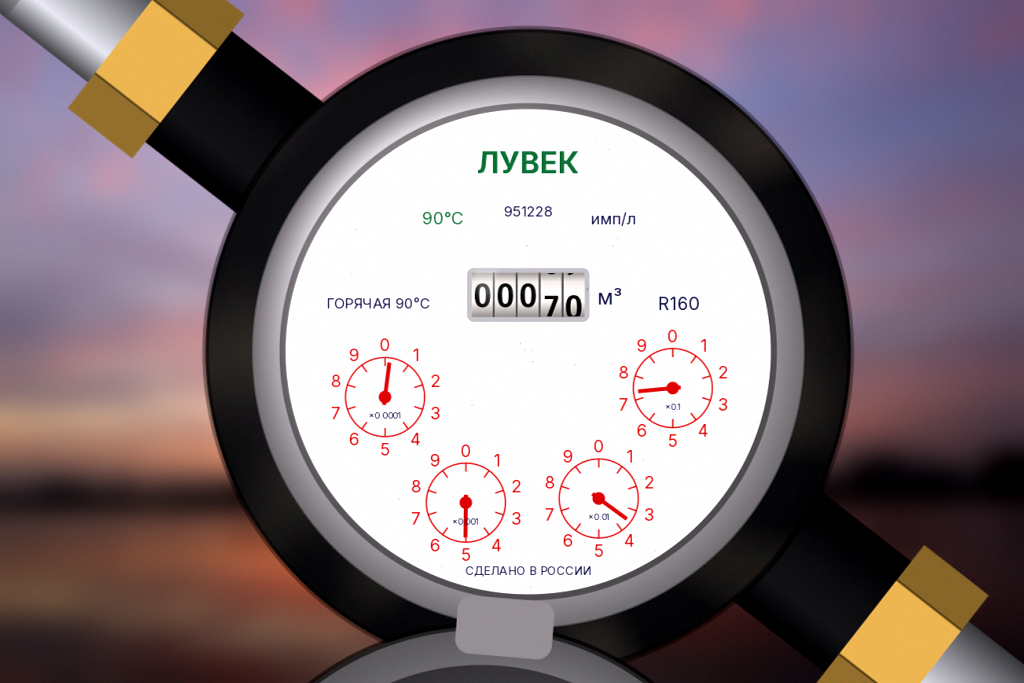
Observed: 69.7350 m³
